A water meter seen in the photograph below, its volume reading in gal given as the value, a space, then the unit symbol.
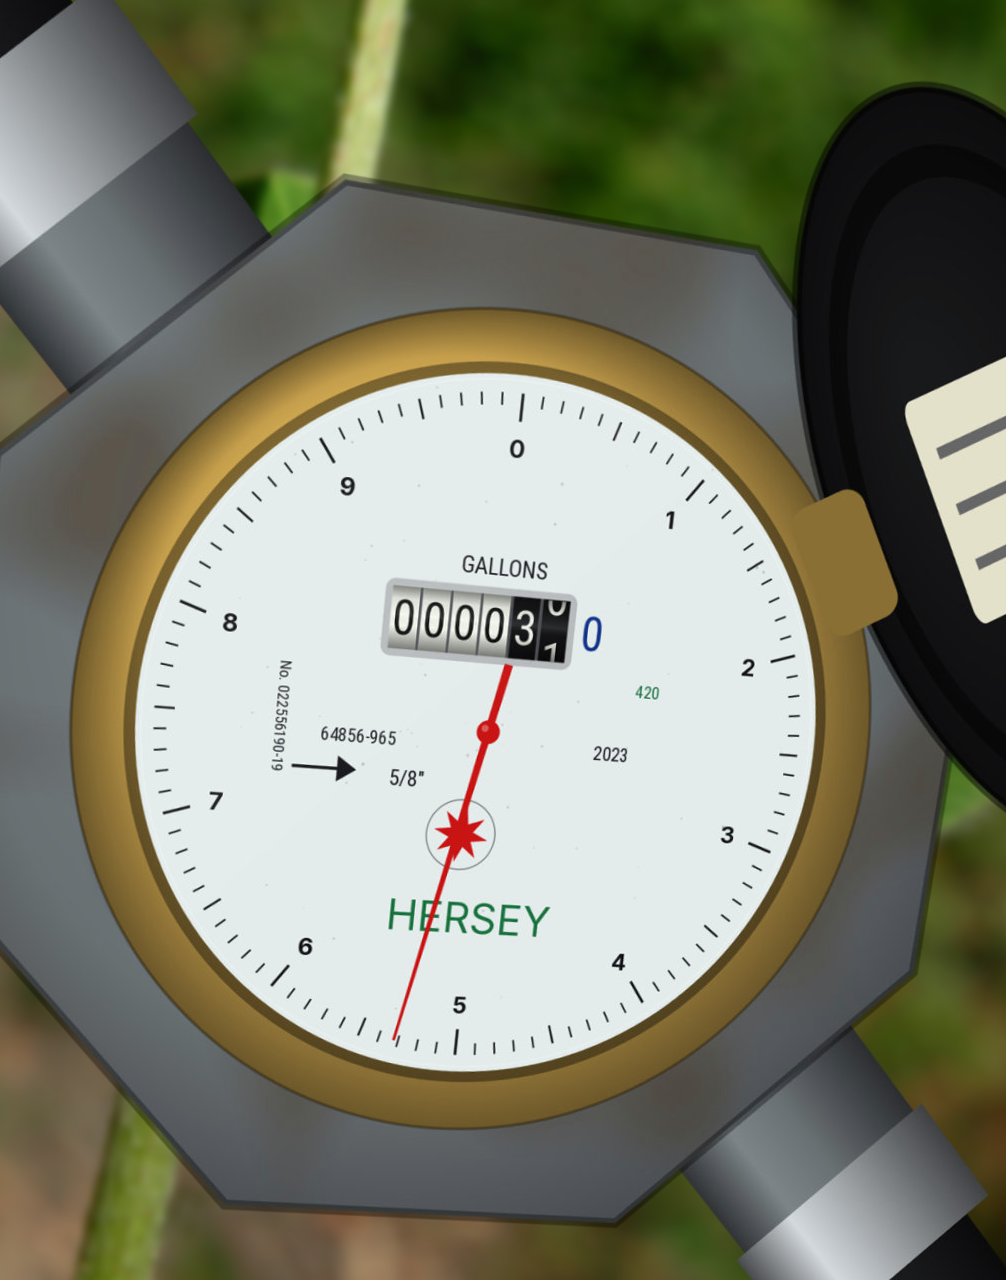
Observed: 305.3 gal
